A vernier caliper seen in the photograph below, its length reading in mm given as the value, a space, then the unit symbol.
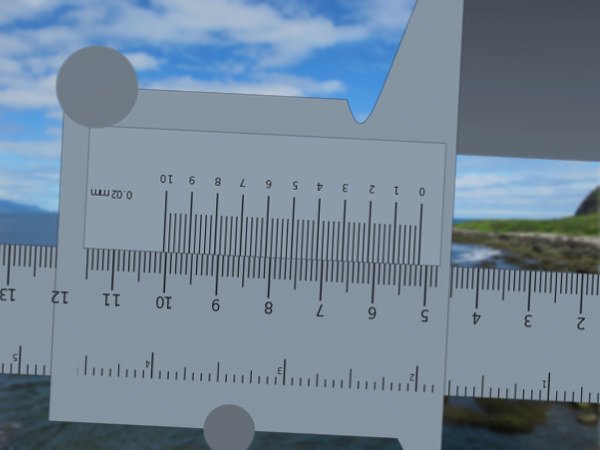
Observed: 51.5 mm
